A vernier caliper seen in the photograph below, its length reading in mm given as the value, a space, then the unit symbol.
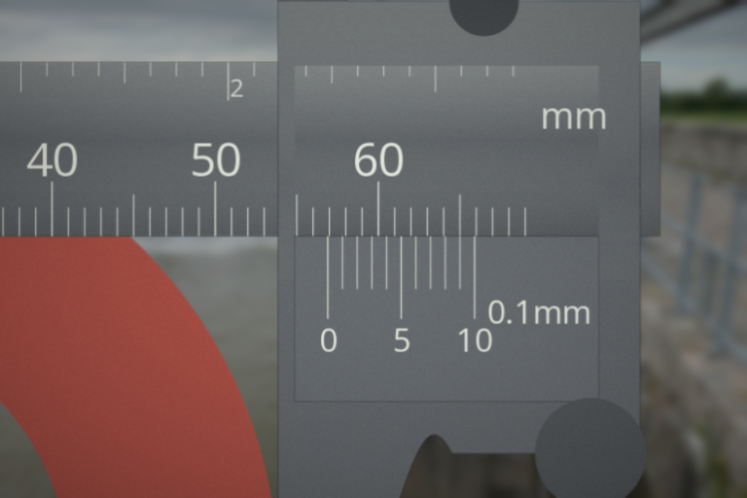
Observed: 56.9 mm
